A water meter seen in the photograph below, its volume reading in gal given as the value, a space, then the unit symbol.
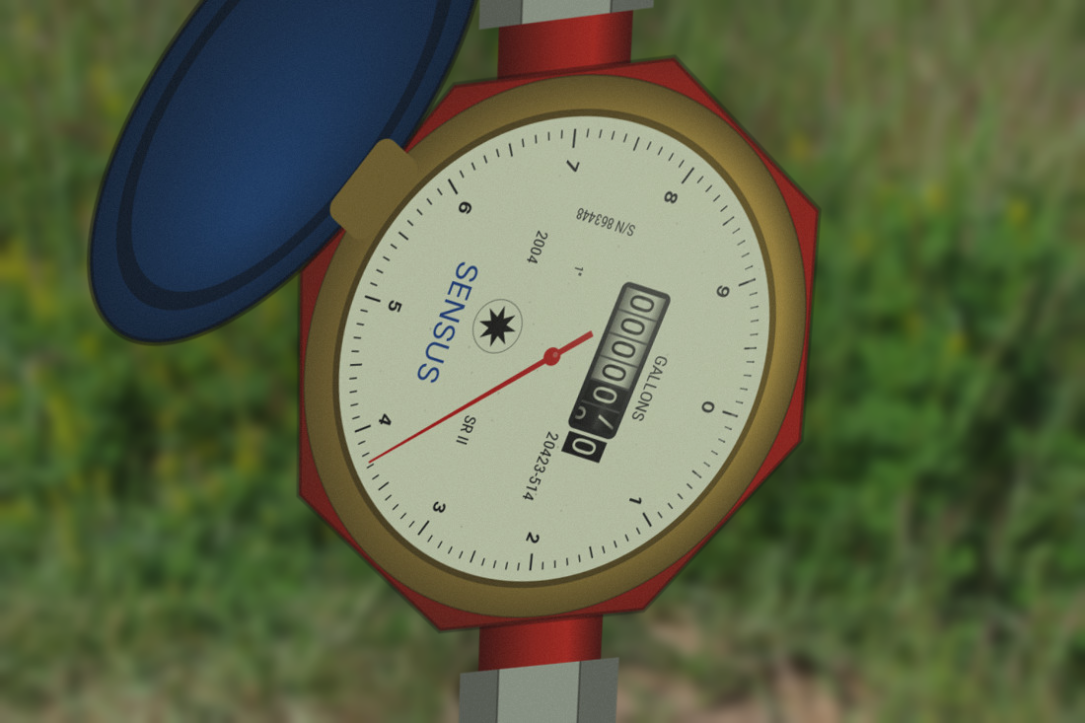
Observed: 73.7 gal
